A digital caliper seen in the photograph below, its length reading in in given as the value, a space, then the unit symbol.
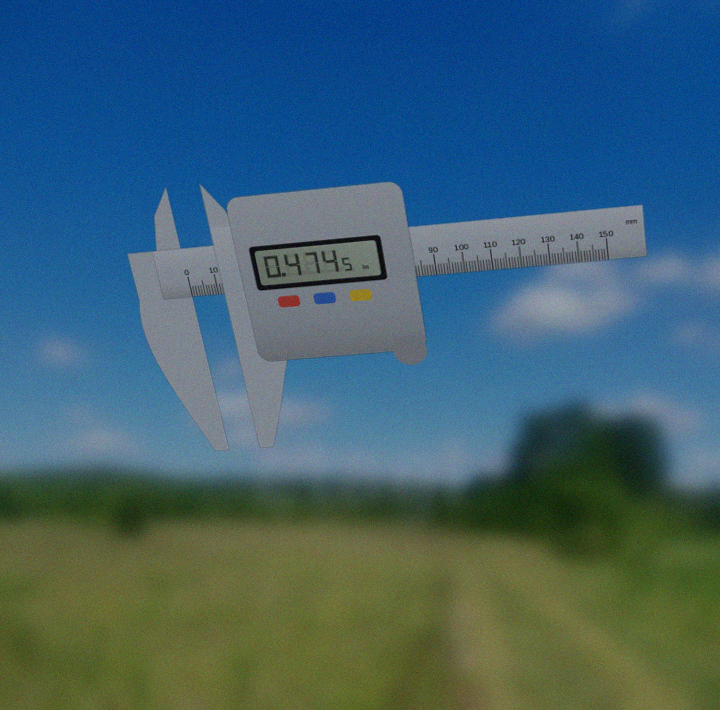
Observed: 0.4745 in
